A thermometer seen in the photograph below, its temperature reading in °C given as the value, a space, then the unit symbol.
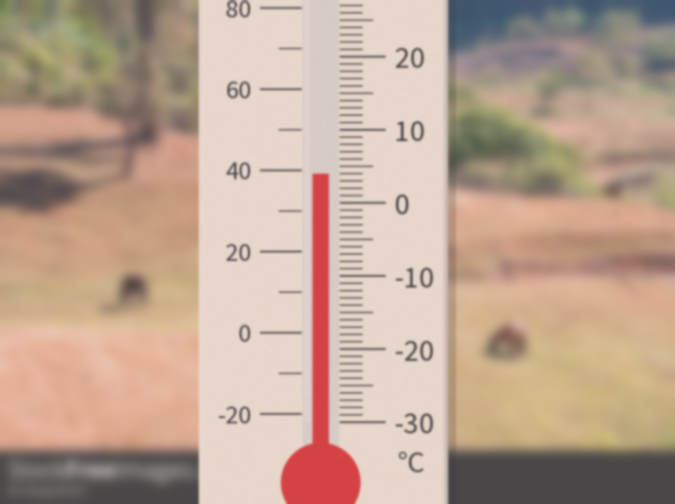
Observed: 4 °C
